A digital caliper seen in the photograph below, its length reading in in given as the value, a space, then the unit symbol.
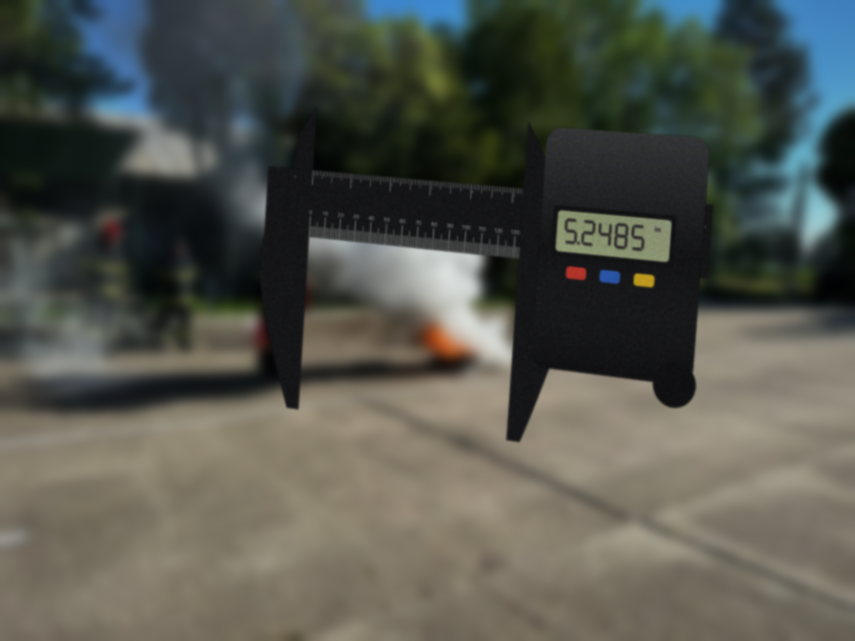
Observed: 5.2485 in
